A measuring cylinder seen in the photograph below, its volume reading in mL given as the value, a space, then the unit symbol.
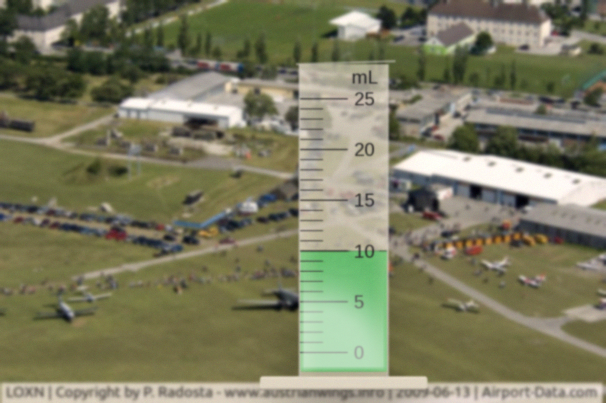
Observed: 10 mL
